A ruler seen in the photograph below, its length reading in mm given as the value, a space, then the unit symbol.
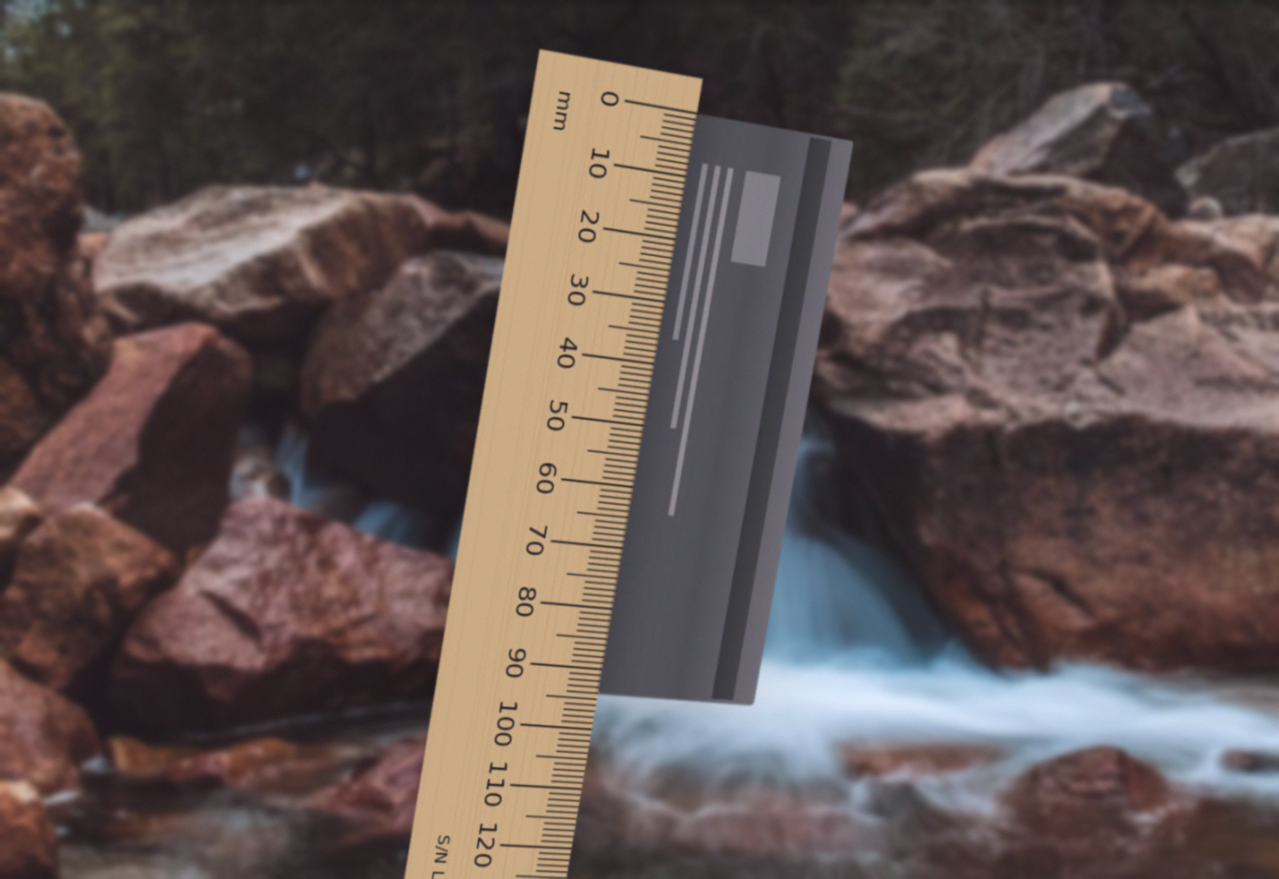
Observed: 94 mm
